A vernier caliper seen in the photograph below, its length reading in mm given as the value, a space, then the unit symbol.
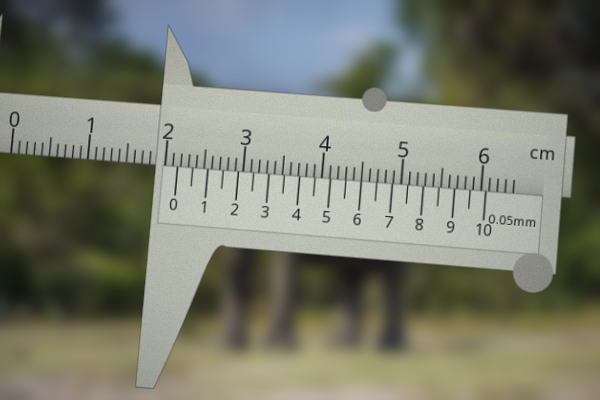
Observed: 21.6 mm
